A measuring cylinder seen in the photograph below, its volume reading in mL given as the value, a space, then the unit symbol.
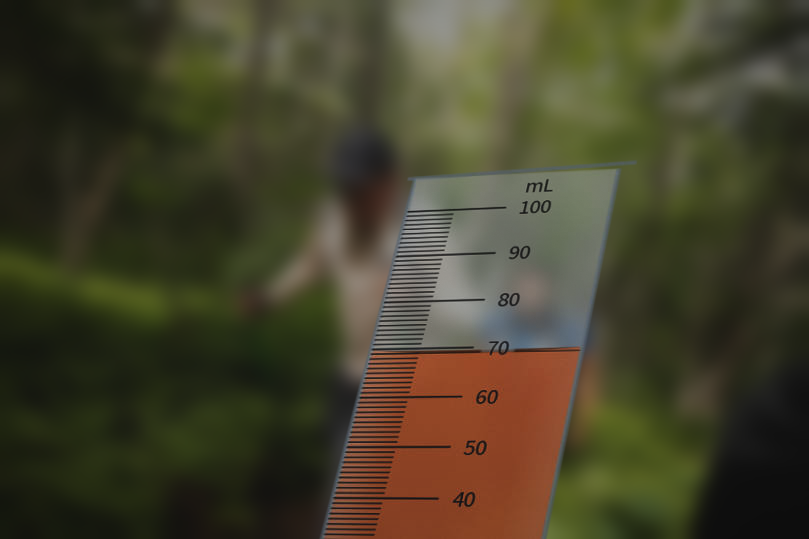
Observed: 69 mL
